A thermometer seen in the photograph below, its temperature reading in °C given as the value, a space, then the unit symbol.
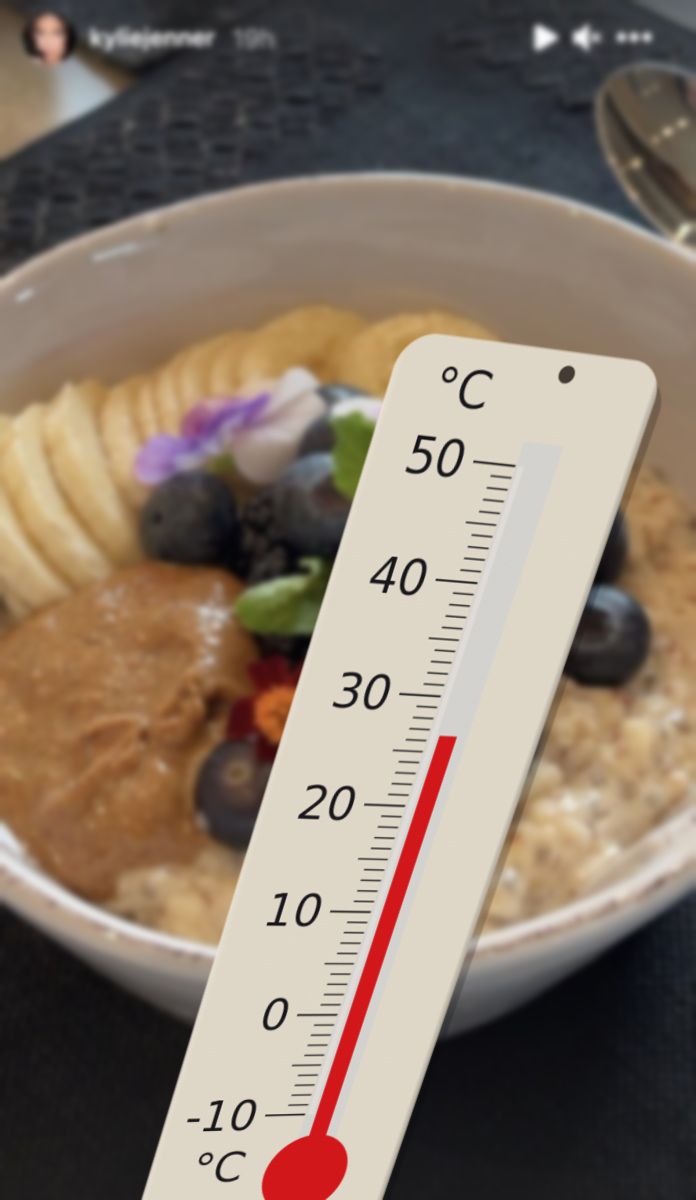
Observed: 26.5 °C
